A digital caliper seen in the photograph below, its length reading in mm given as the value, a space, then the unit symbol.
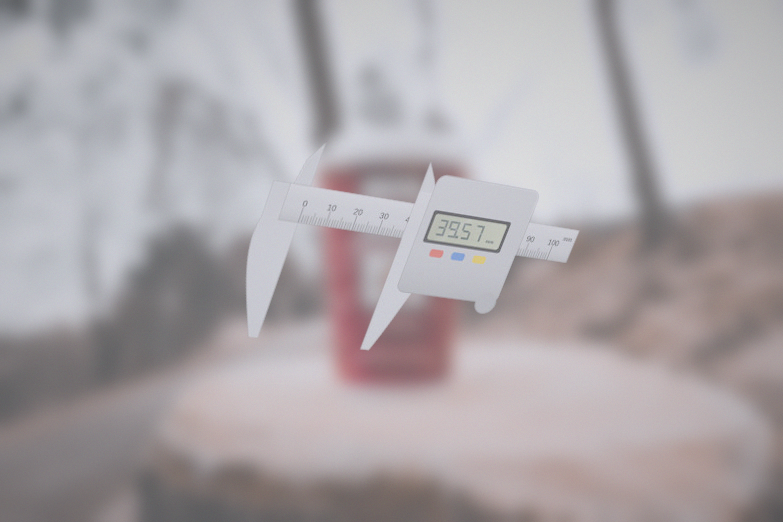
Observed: 39.57 mm
